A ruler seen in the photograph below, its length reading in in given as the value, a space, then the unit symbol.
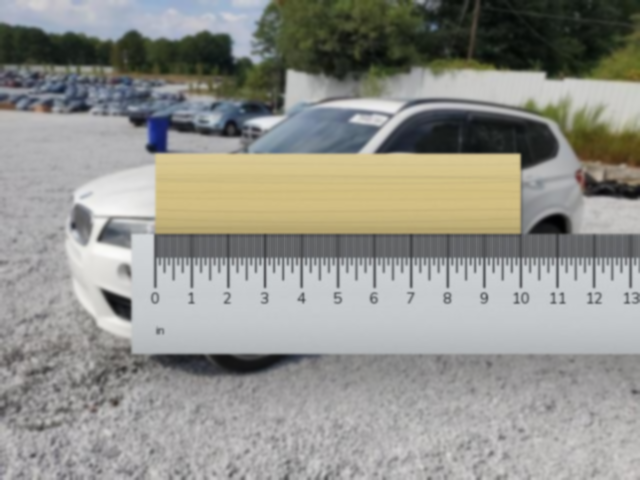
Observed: 10 in
